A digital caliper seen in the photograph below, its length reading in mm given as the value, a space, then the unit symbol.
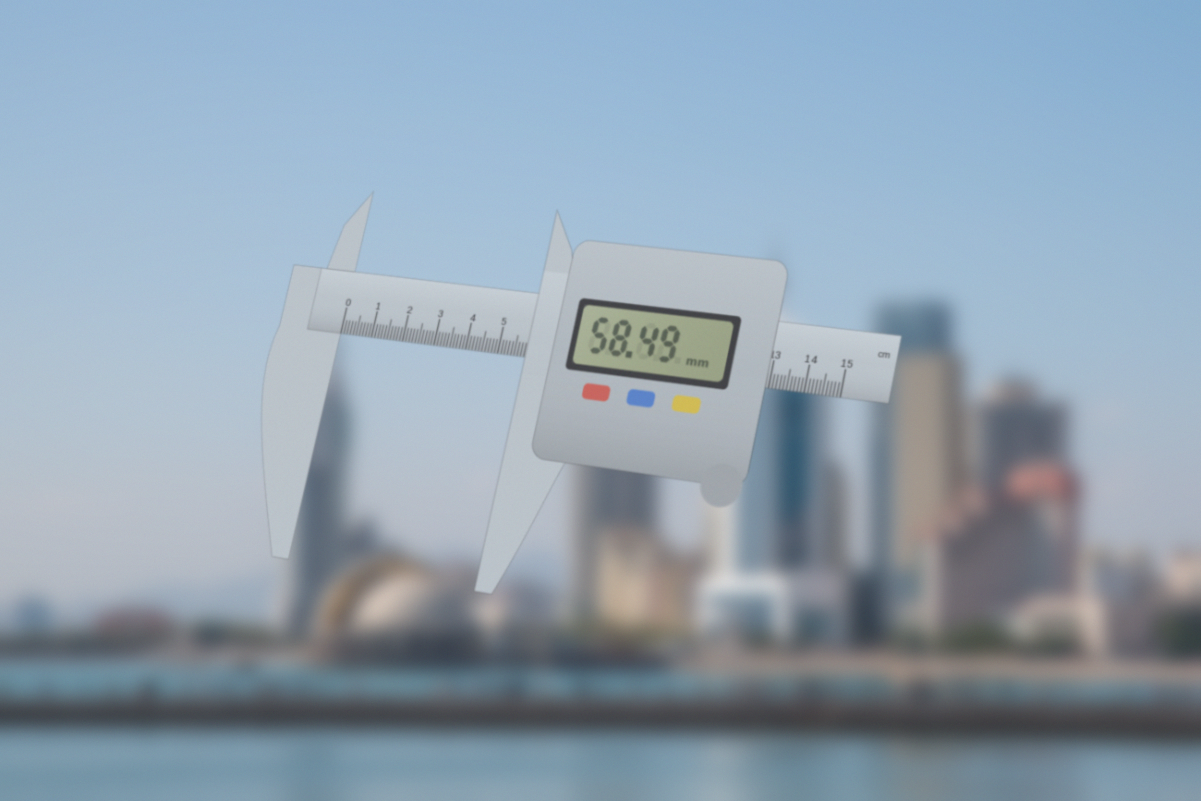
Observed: 58.49 mm
